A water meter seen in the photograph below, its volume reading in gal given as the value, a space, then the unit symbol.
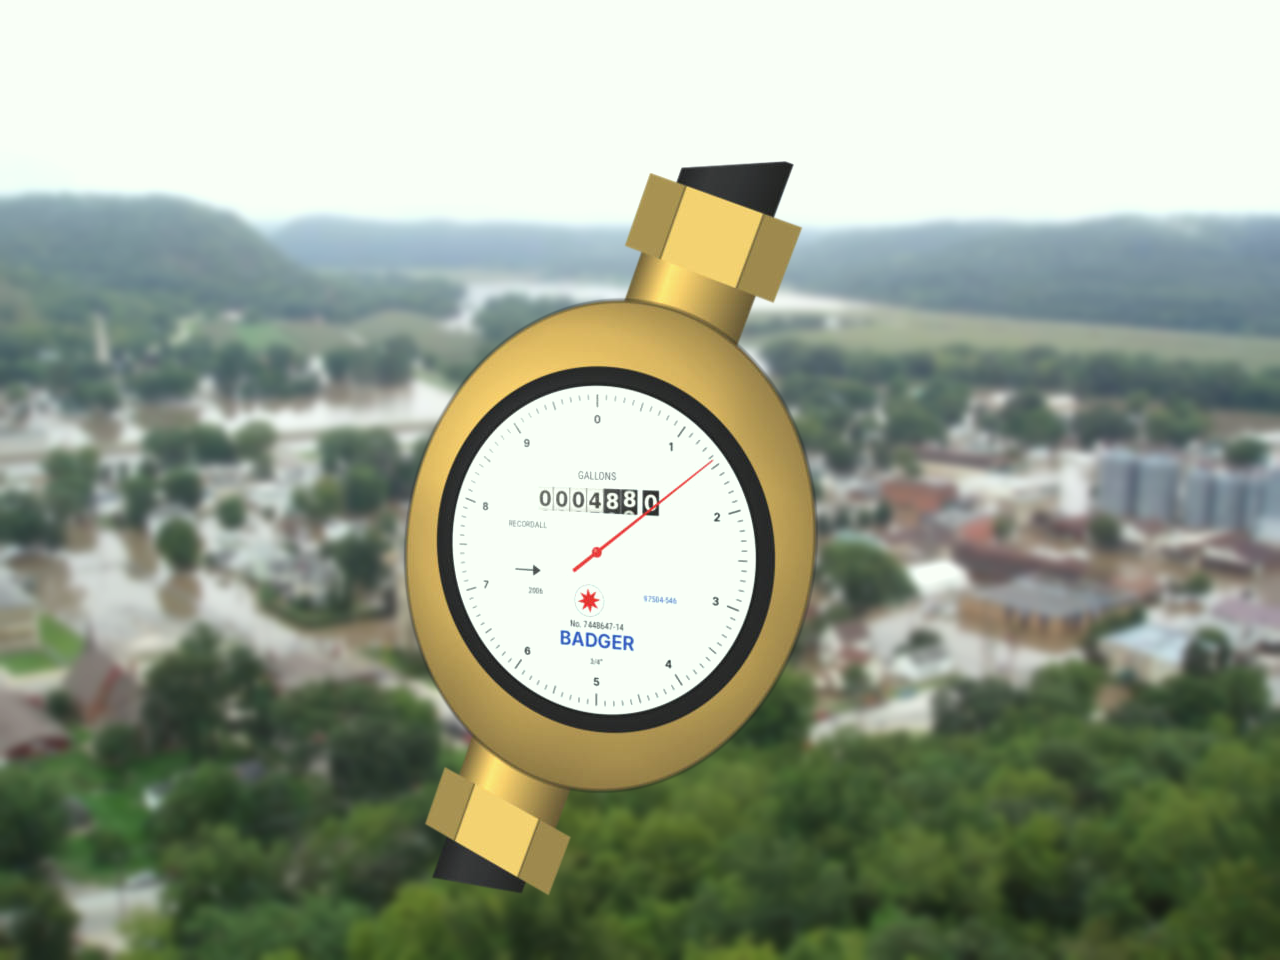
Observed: 4881.4 gal
